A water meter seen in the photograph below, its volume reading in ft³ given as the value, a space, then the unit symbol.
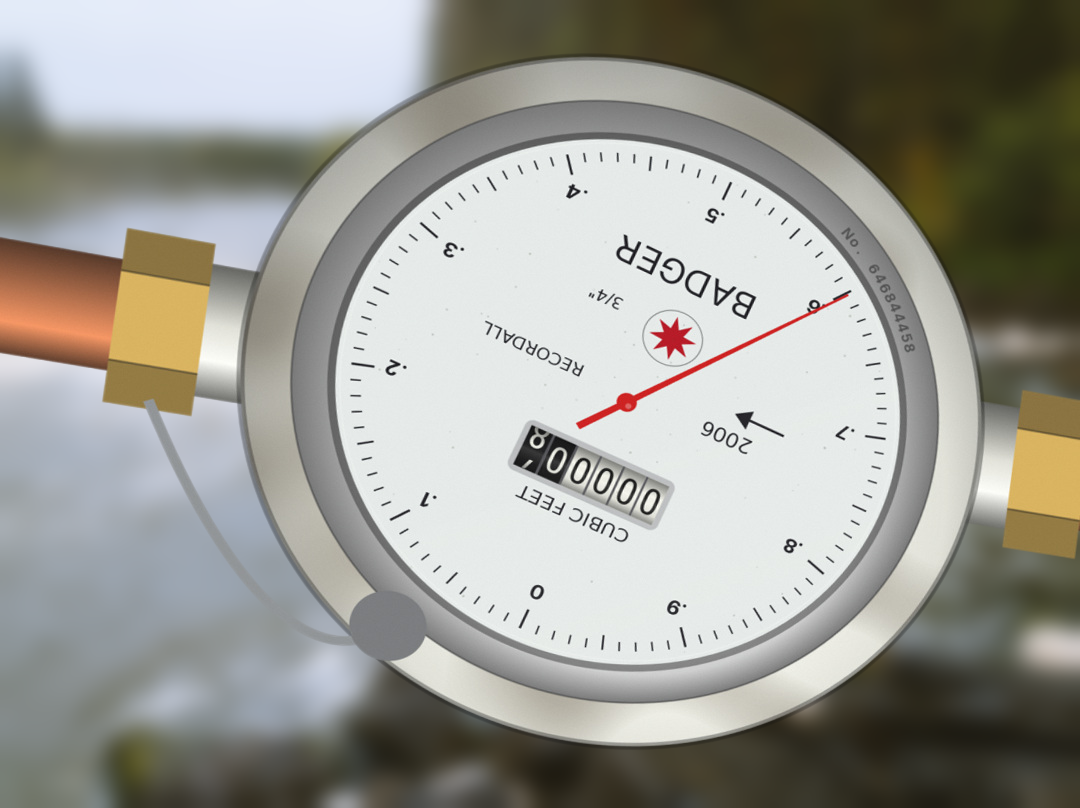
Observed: 7.60 ft³
